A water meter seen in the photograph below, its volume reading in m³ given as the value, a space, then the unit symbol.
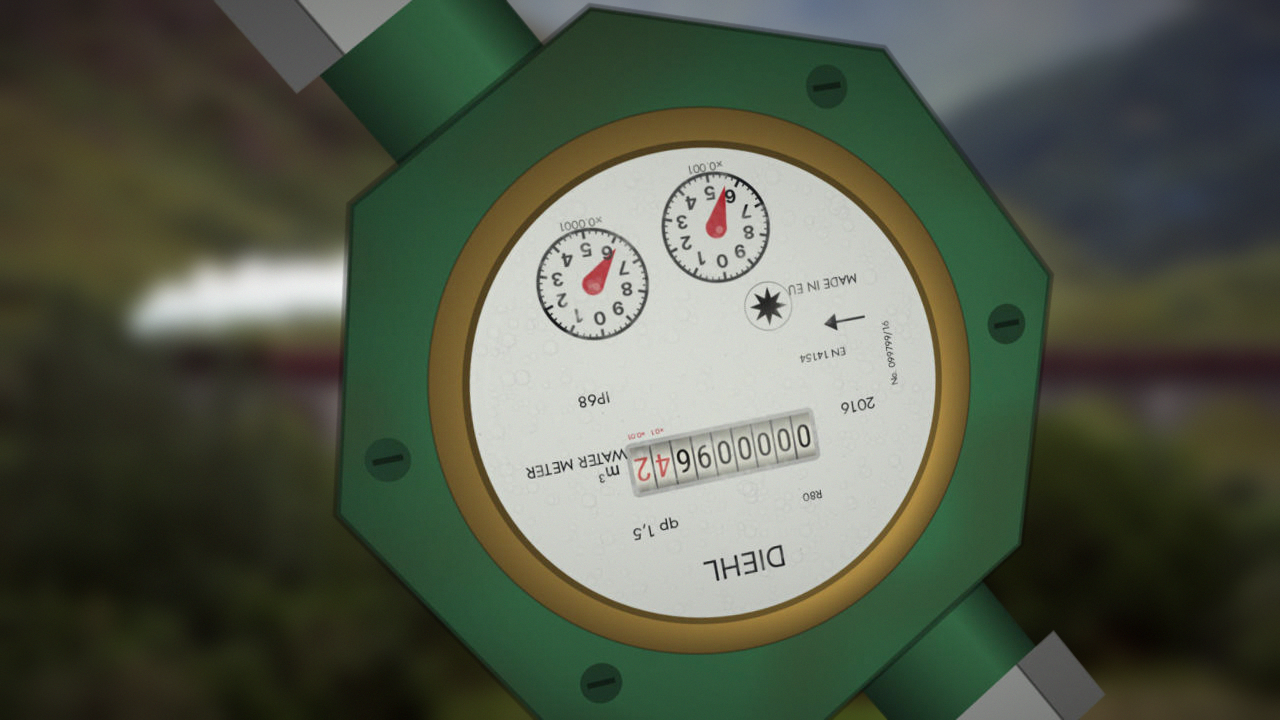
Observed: 96.4256 m³
